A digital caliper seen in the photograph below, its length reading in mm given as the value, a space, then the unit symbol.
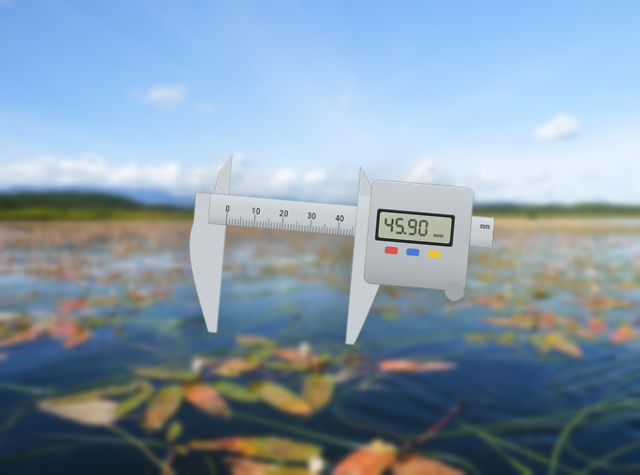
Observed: 45.90 mm
